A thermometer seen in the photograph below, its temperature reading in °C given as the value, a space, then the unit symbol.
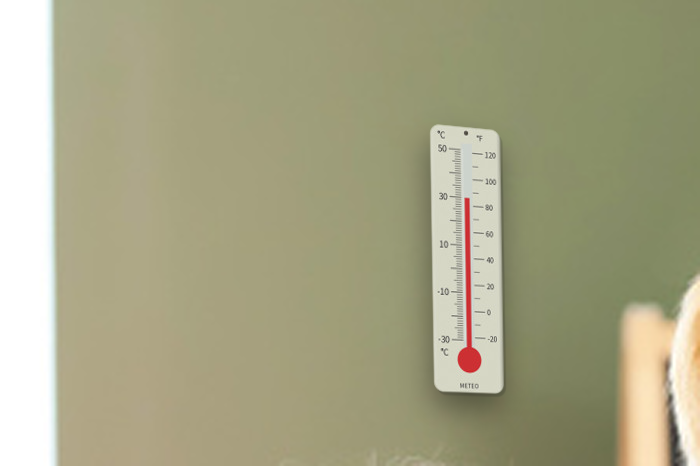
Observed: 30 °C
